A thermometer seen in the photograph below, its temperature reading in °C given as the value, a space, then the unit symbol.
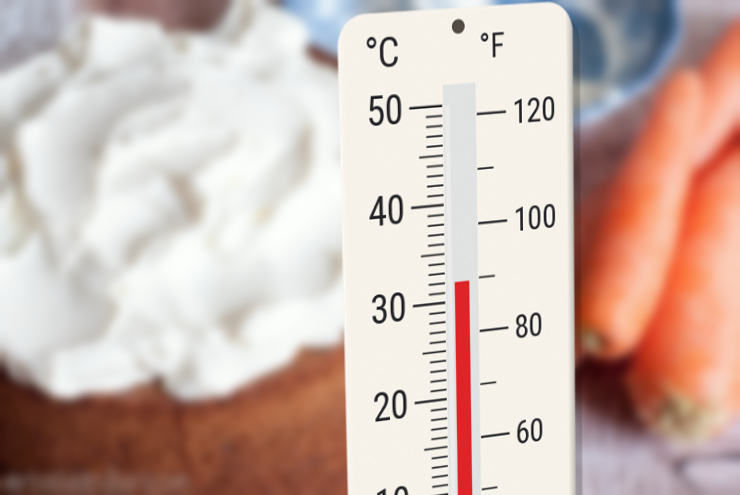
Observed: 32 °C
